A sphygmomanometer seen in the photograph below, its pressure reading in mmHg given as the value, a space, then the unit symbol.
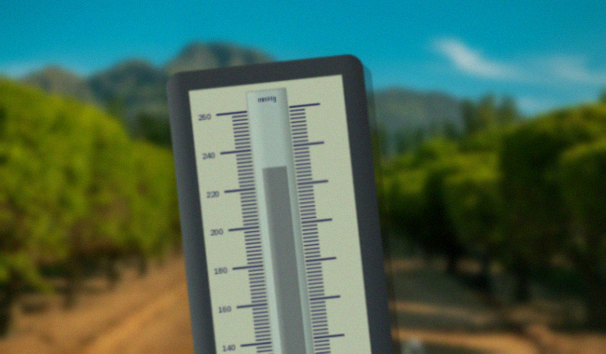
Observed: 230 mmHg
